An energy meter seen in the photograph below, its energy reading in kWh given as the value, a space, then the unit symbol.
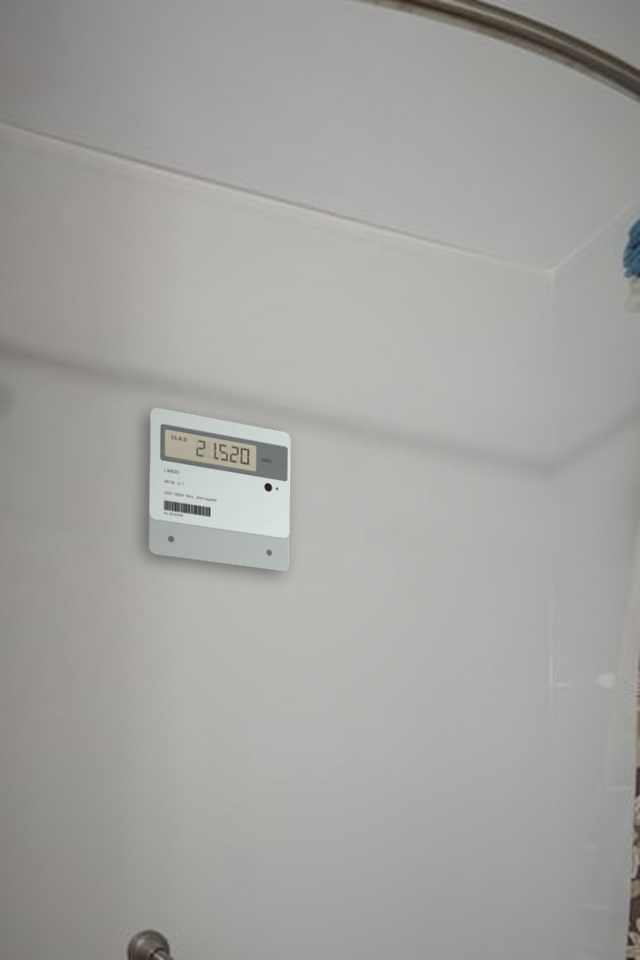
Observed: 21.520 kWh
